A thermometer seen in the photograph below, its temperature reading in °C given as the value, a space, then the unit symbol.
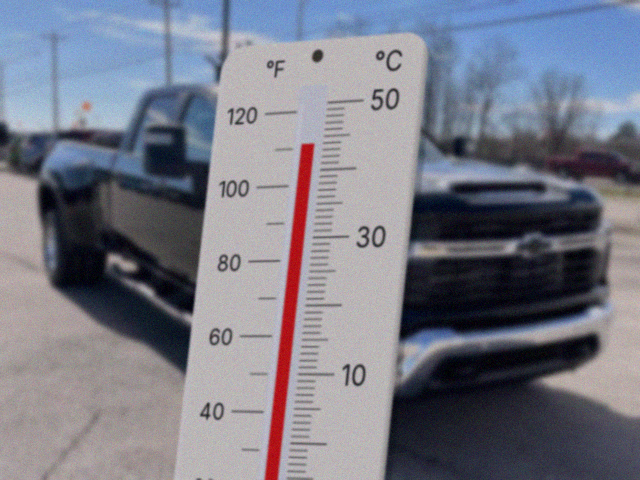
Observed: 44 °C
